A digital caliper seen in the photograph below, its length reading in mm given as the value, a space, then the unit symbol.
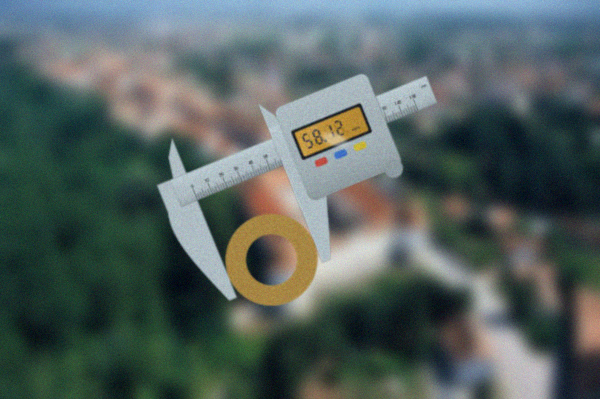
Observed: 58.12 mm
